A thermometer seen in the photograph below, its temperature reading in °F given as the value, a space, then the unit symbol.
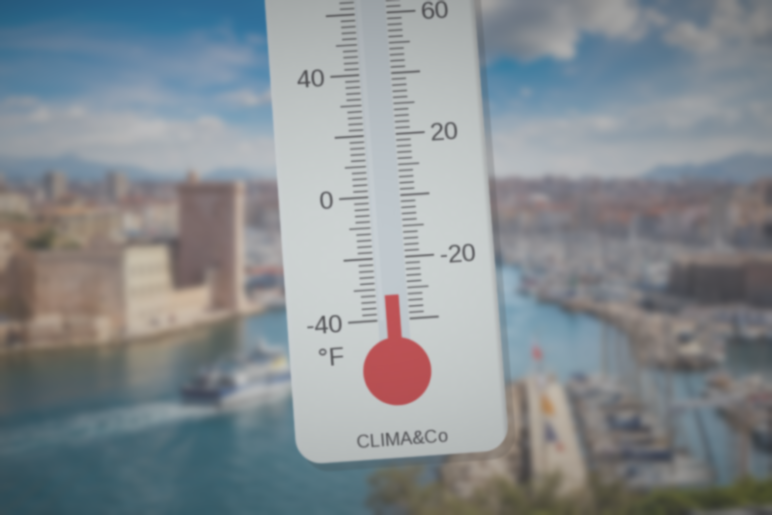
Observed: -32 °F
